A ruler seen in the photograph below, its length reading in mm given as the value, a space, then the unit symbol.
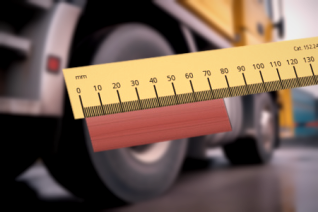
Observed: 75 mm
